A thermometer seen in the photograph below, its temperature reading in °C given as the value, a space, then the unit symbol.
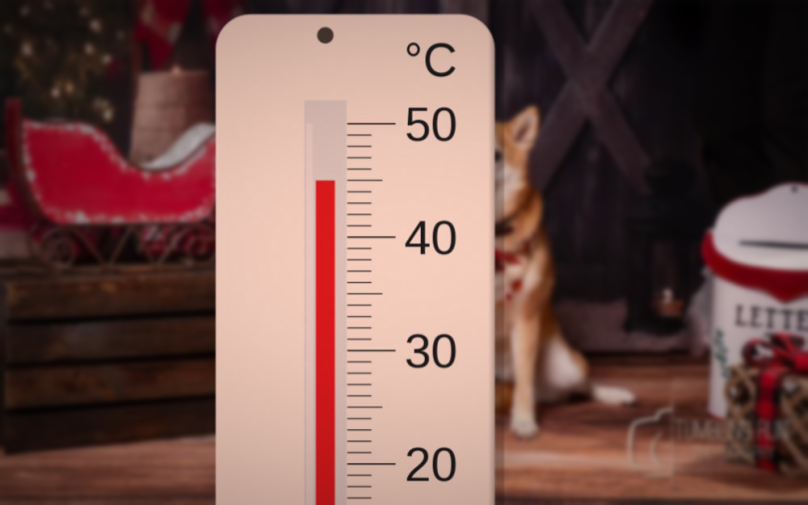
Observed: 45 °C
